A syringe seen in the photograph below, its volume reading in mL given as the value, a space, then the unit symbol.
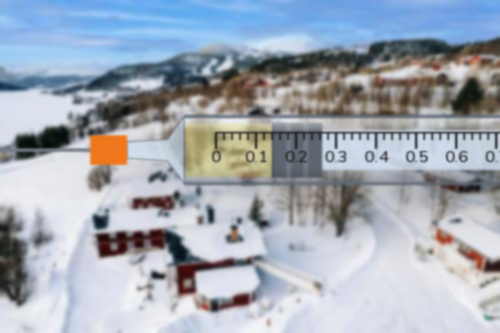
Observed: 0.14 mL
